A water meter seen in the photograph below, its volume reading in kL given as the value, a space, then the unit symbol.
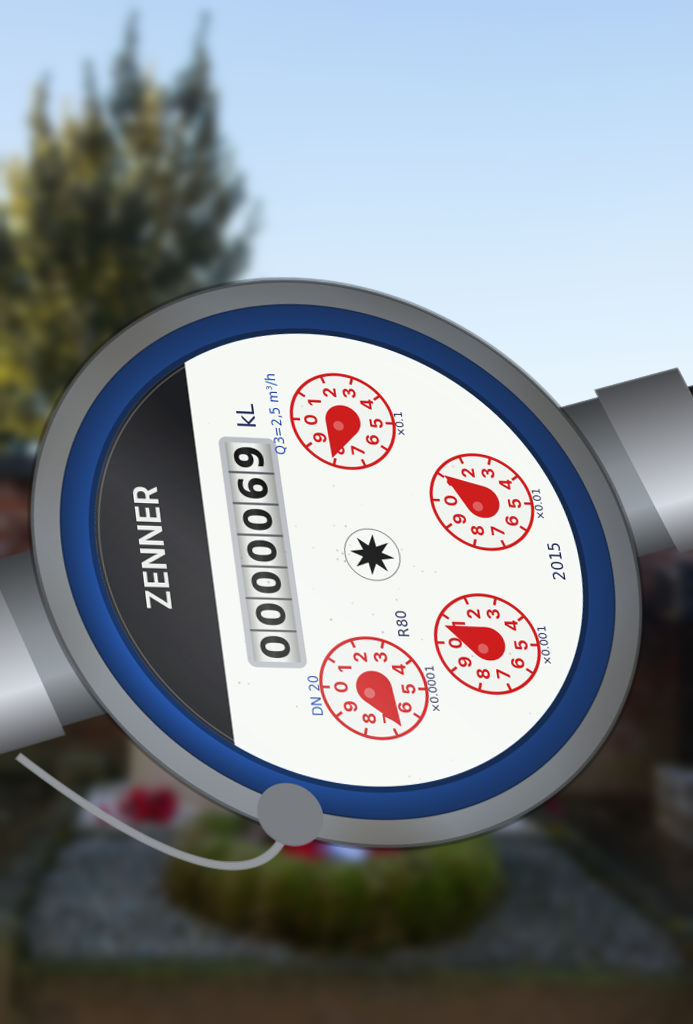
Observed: 69.8106 kL
